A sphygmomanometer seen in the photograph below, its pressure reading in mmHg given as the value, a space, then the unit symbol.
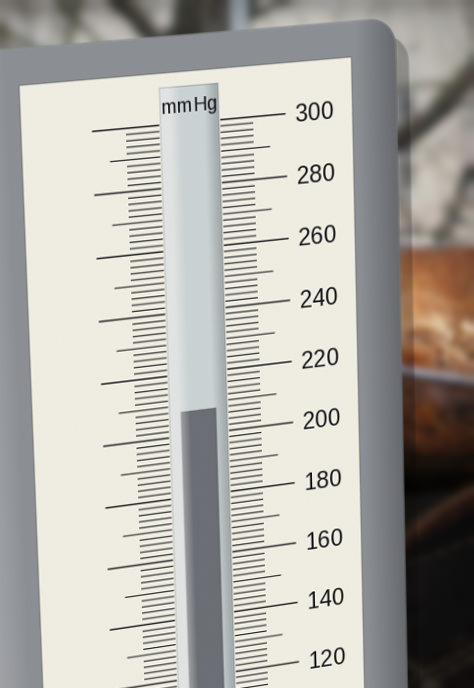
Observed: 208 mmHg
